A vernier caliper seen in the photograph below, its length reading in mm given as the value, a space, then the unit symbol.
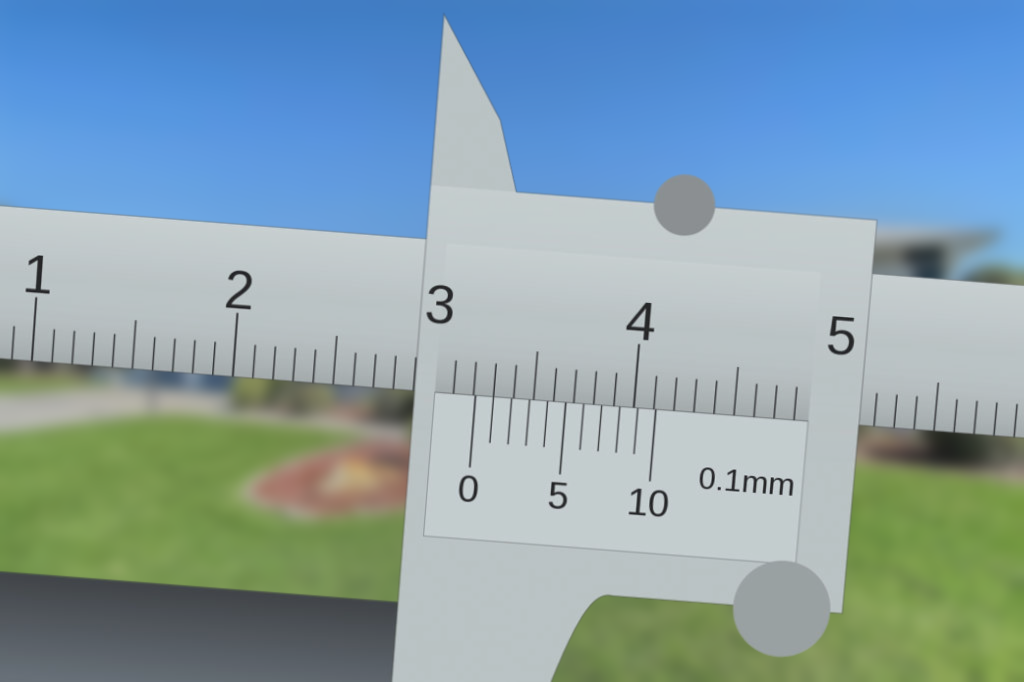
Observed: 32.1 mm
